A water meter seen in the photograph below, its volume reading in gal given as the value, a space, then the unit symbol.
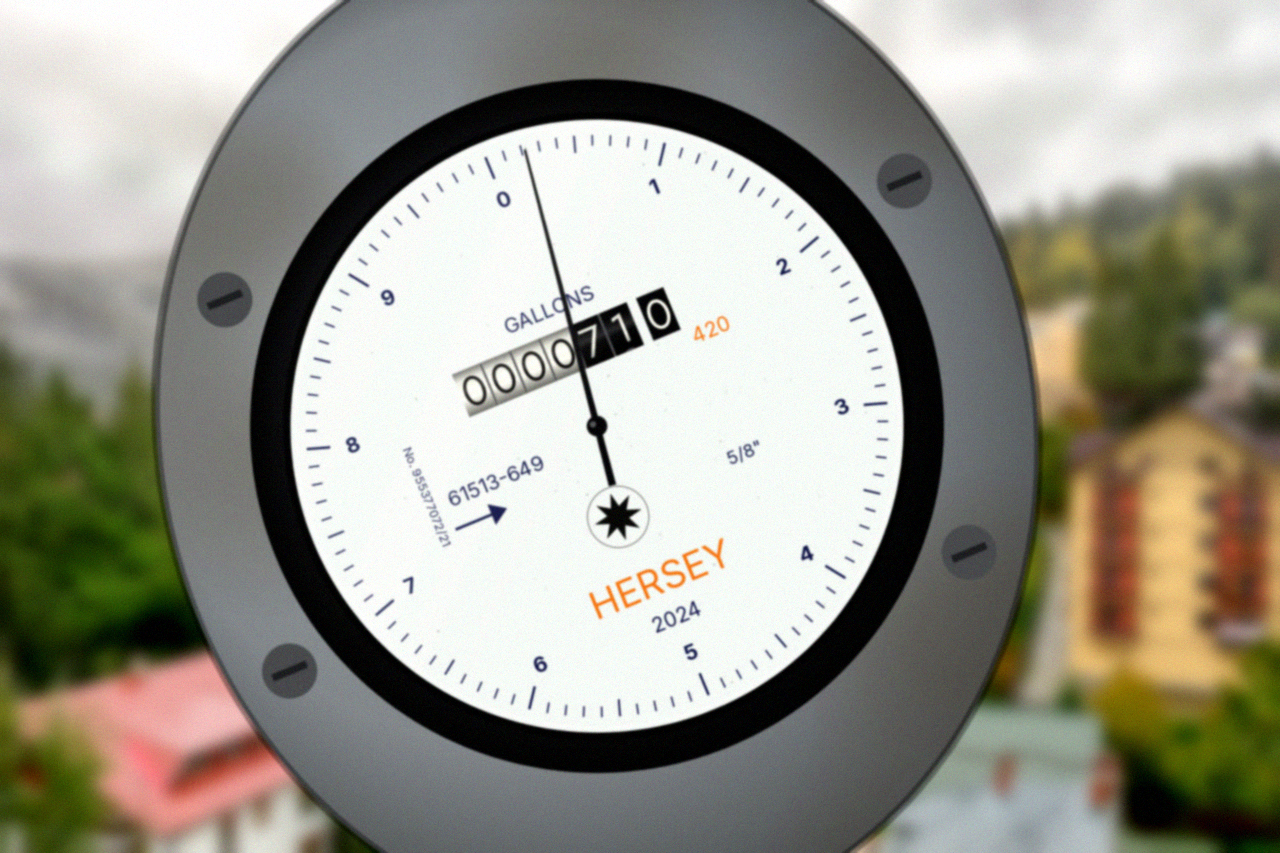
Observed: 710.2 gal
